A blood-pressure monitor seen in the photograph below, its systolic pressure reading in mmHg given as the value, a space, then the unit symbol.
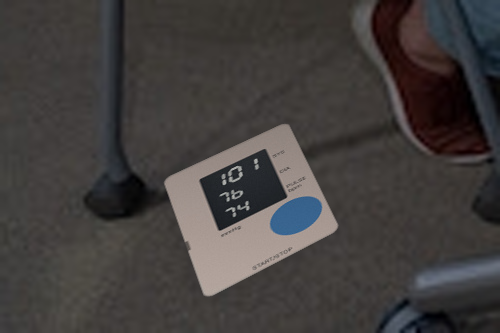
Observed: 101 mmHg
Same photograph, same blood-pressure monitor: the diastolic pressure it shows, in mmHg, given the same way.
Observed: 76 mmHg
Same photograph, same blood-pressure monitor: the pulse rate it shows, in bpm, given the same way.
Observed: 74 bpm
